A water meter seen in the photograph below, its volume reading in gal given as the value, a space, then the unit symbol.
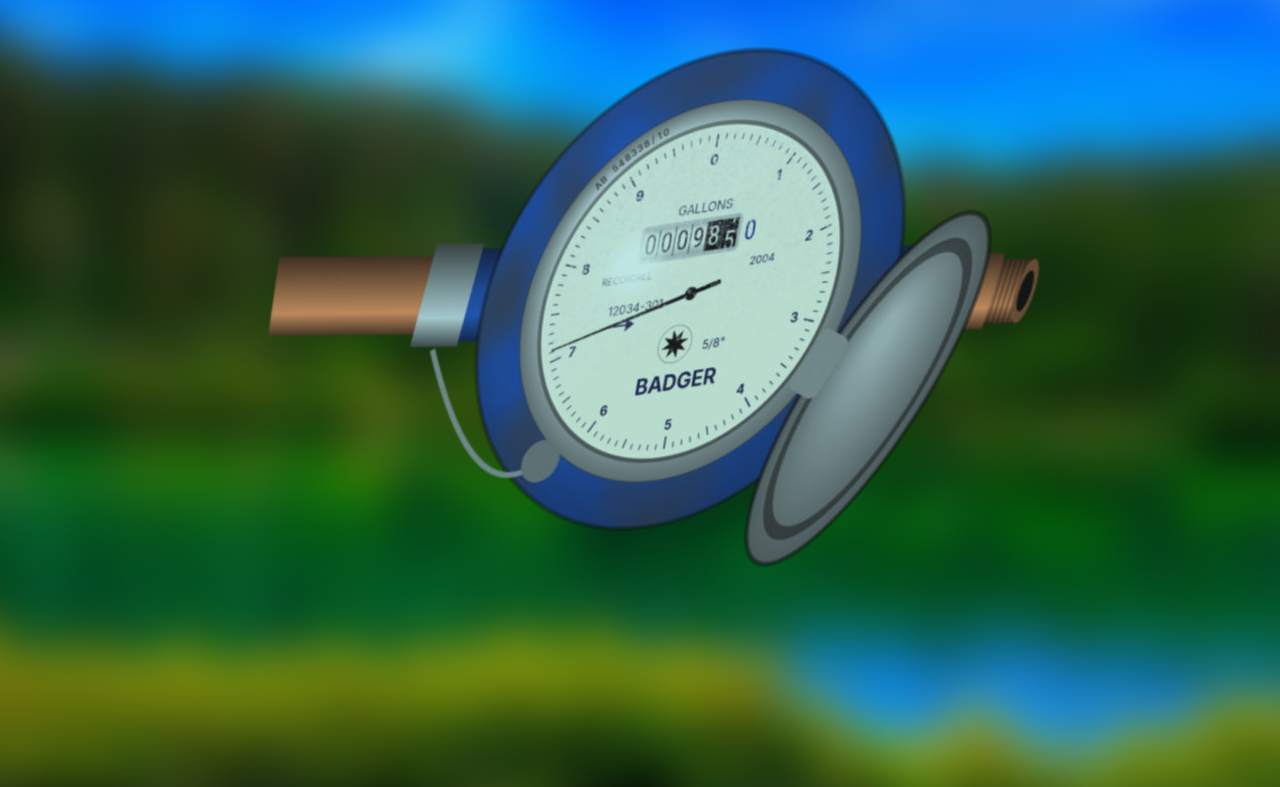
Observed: 9847.1 gal
